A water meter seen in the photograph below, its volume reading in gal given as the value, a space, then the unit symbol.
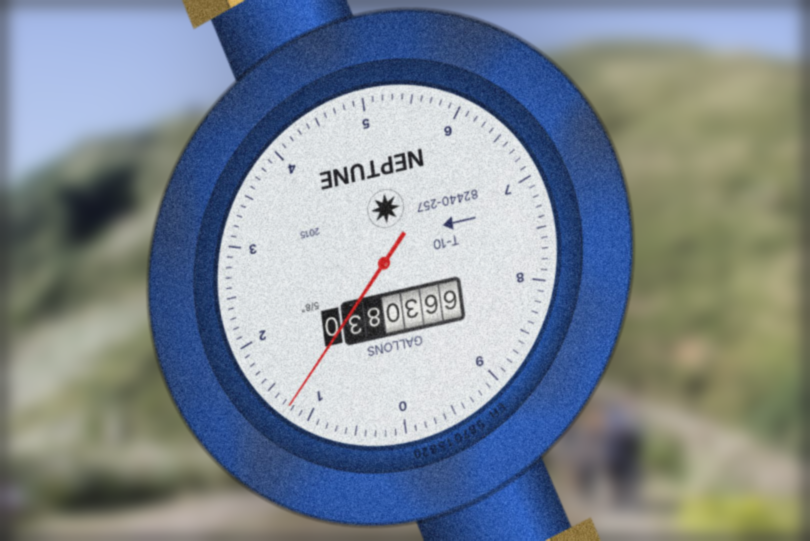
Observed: 6630831.2 gal
